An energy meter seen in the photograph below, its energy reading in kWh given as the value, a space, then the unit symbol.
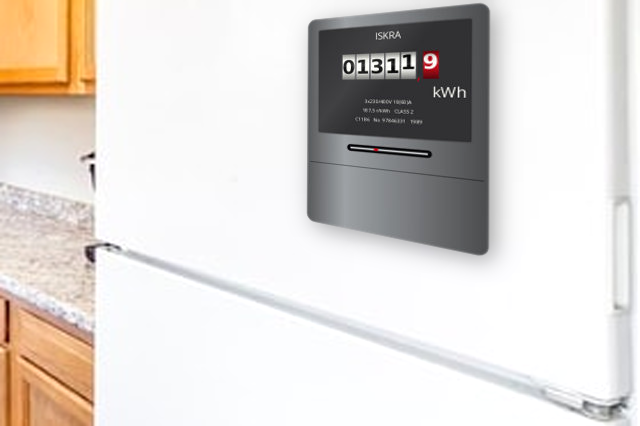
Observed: 1311.9 kWh
